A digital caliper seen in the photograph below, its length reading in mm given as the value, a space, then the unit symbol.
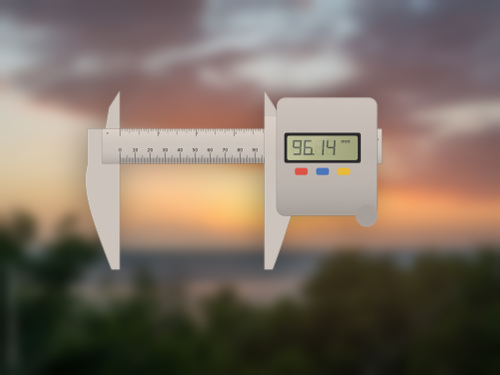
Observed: 96.14 mm
